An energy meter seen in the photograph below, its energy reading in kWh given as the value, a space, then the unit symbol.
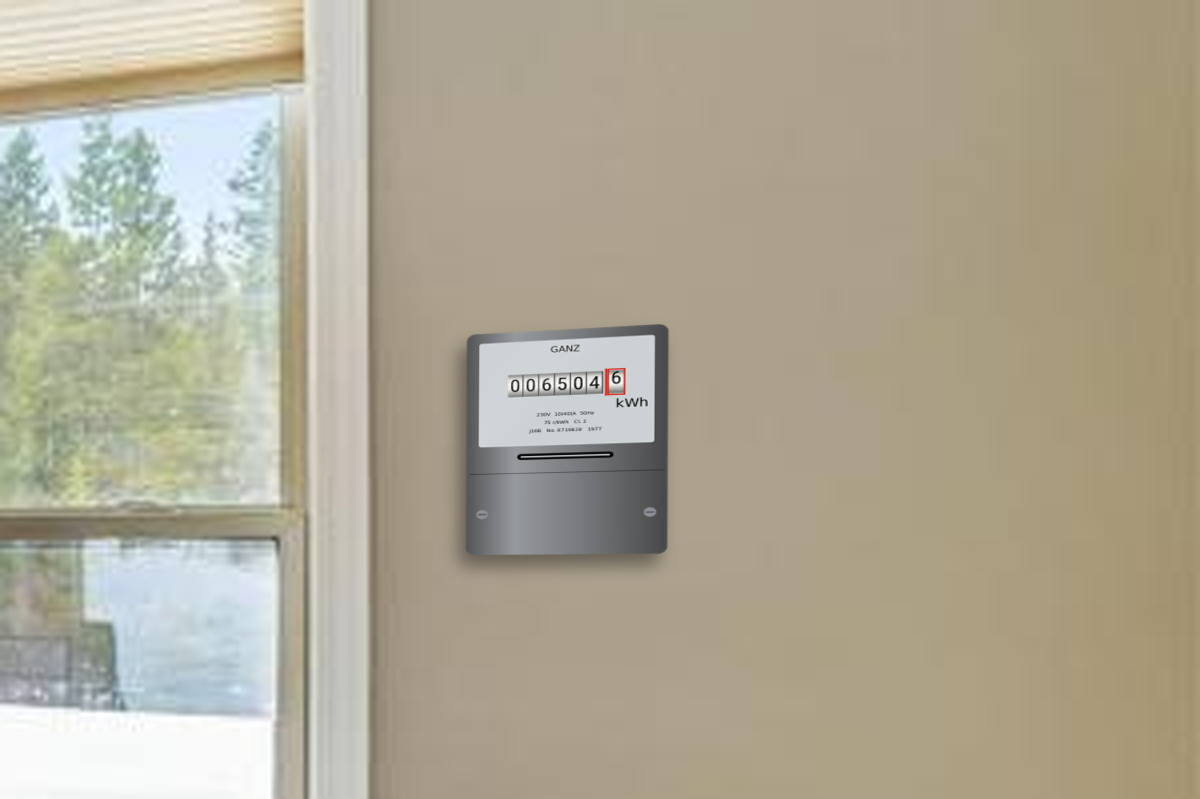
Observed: 6504.6 kWh
